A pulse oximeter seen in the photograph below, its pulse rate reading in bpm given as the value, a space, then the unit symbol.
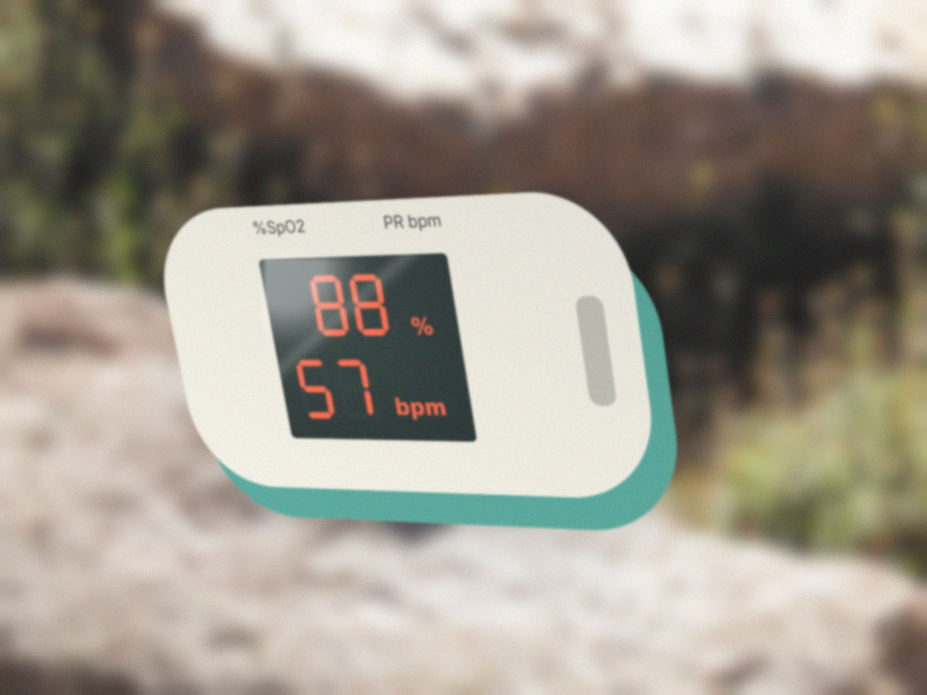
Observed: 57 bpm
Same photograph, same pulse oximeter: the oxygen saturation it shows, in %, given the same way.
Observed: 88 %
